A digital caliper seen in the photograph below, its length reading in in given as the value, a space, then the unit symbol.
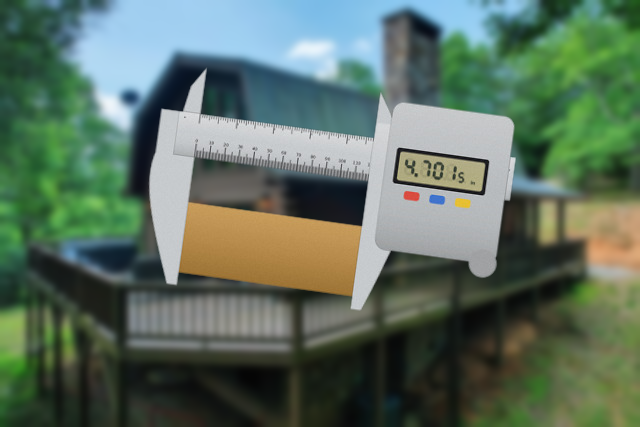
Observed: 4.7015 in
